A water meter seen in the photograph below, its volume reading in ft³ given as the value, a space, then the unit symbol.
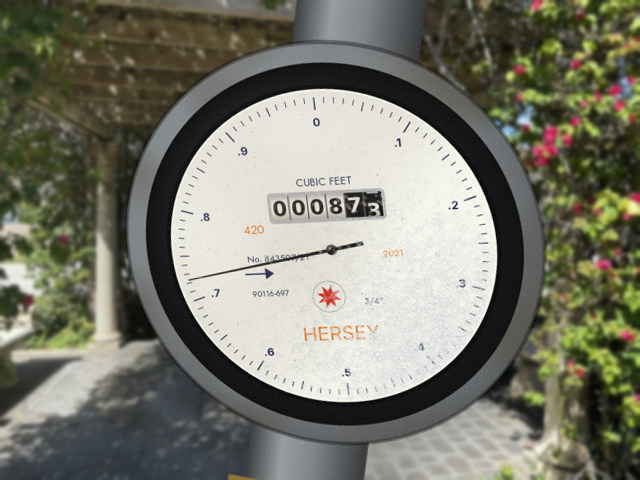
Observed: 872.72 ft³
